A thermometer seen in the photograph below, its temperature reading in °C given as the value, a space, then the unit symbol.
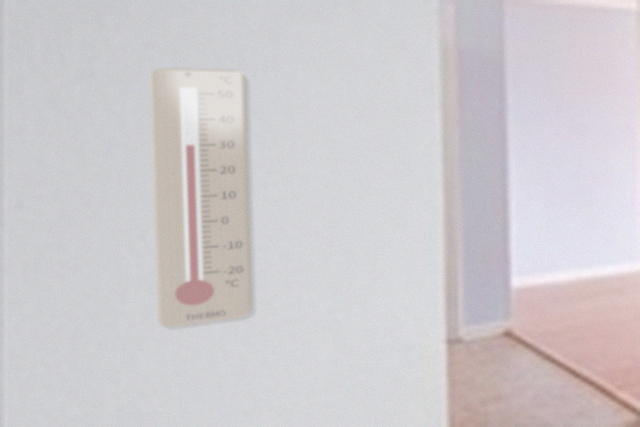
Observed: 30 °C
